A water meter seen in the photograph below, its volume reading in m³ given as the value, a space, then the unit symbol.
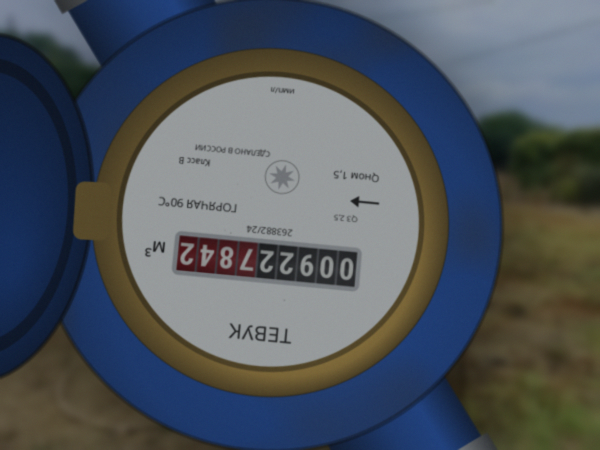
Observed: 922.7842 m³
